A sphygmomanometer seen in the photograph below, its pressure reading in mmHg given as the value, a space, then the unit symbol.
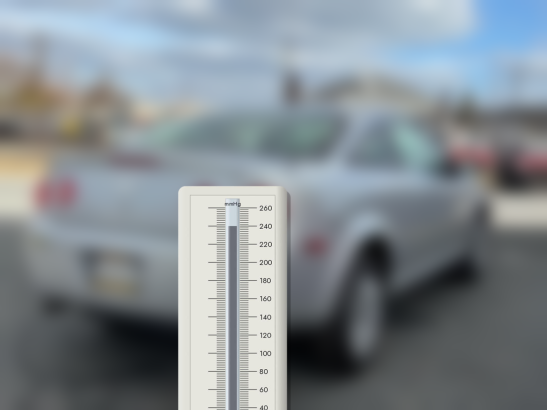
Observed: 240 mmHg
